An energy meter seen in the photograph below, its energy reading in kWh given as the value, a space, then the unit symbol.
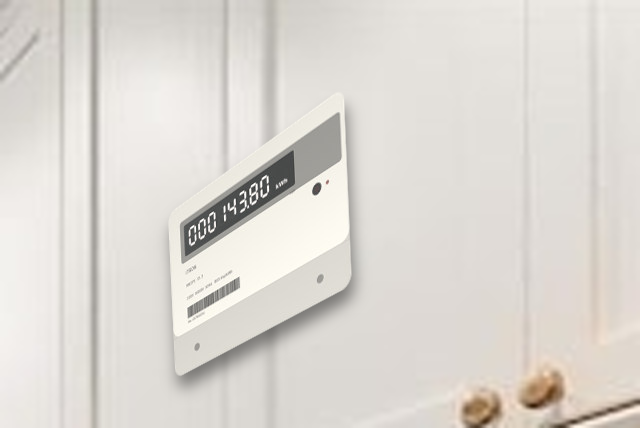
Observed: 143.80 kWh
